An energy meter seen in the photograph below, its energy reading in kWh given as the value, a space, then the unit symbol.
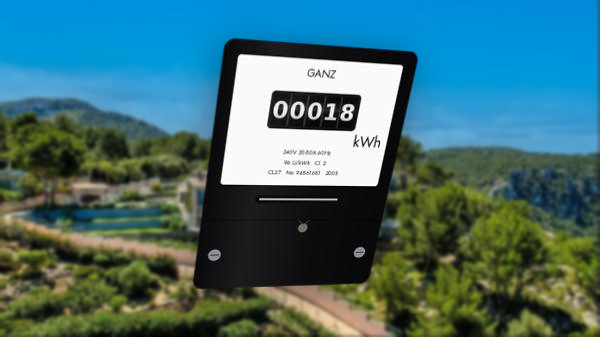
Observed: 18 kWh
